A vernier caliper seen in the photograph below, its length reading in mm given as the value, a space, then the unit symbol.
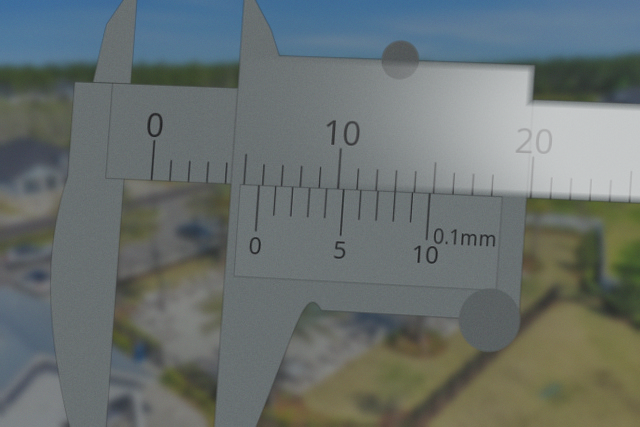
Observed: 5.8 mm
